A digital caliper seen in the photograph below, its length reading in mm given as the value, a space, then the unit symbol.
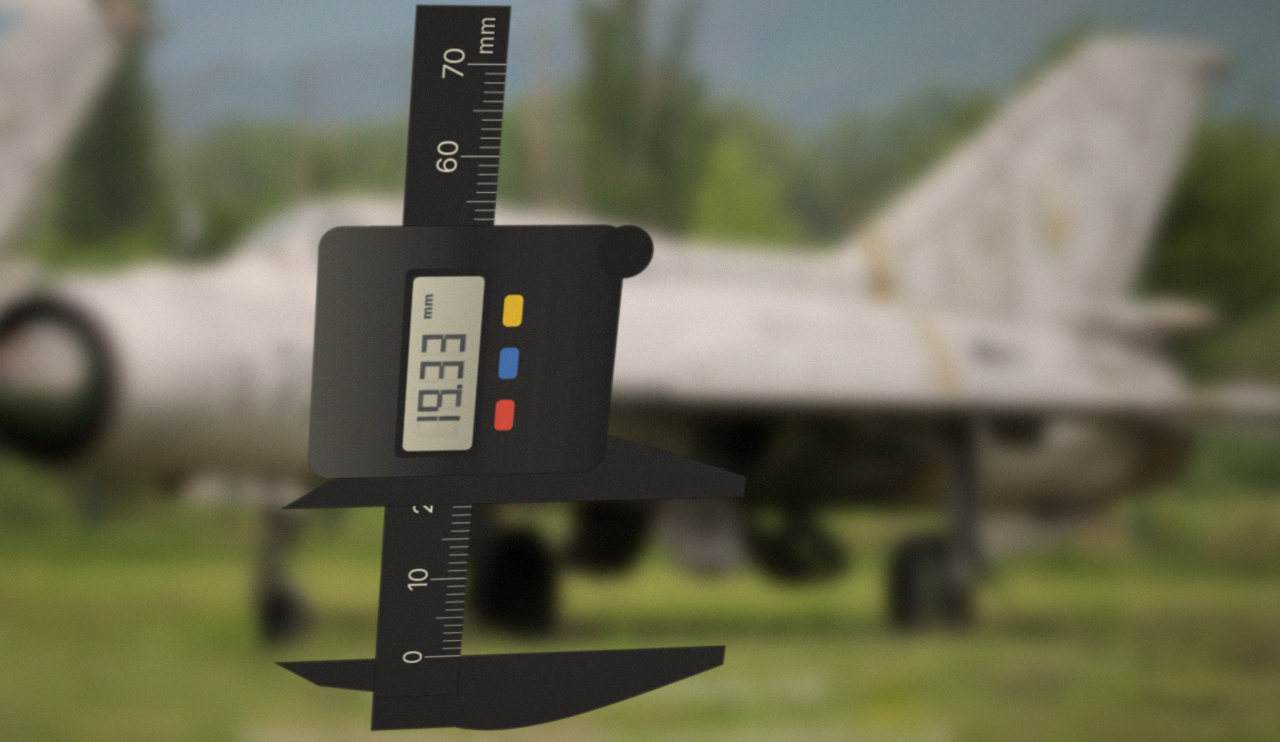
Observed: 19.33 mm
